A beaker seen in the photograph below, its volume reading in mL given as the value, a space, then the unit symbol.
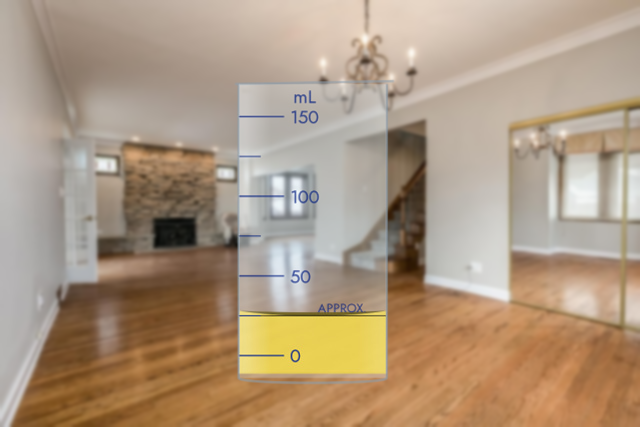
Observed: 25 mL
